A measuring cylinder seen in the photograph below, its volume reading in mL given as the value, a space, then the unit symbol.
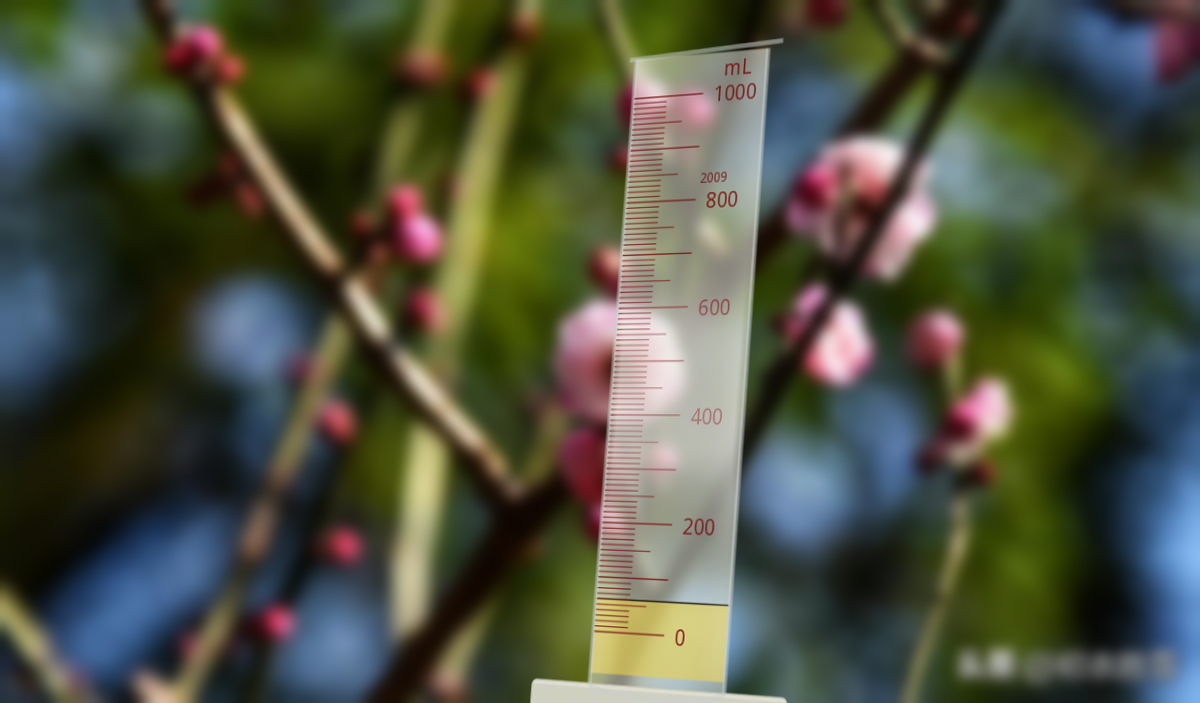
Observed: 60 mL
